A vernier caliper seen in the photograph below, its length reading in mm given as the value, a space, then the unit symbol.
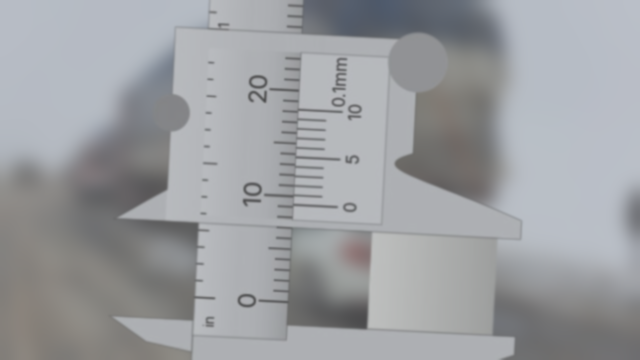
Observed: 9.2 mm
